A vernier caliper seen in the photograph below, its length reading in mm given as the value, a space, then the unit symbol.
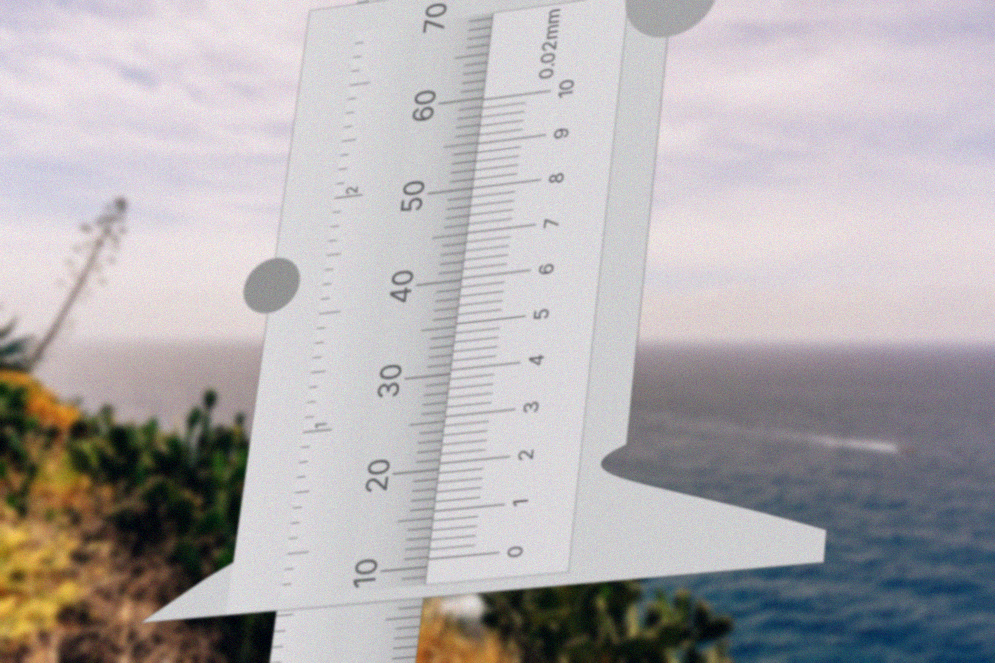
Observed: 10.8 mm
